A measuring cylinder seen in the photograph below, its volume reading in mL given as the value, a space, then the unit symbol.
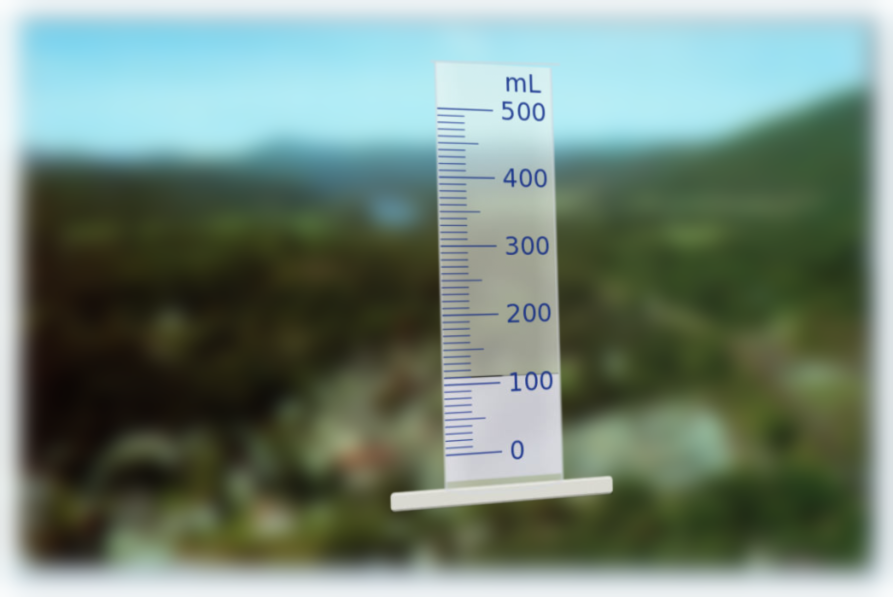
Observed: 110 mL
